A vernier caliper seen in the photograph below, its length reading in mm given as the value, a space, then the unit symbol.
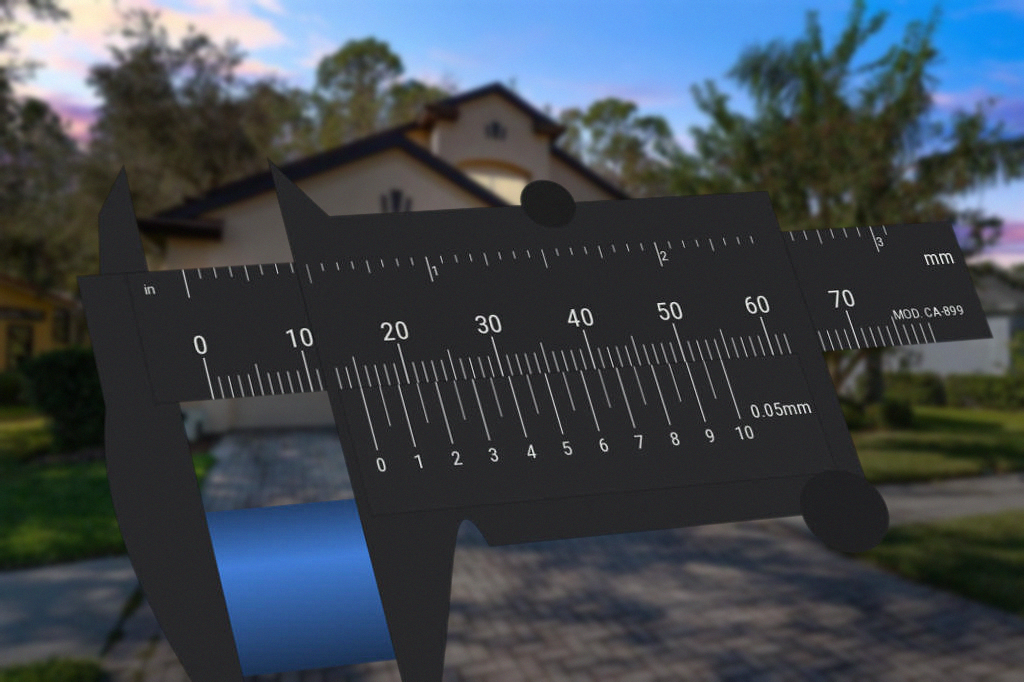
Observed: 15.0 mm
